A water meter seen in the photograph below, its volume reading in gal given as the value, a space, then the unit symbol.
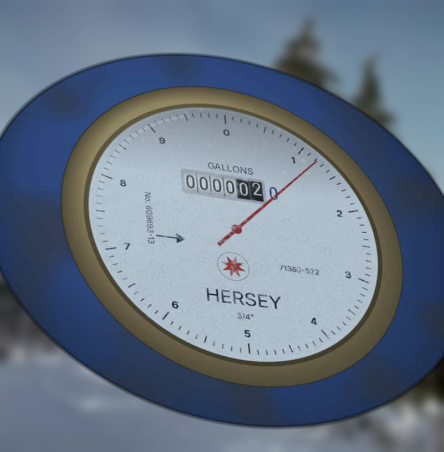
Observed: 21.2 gal
